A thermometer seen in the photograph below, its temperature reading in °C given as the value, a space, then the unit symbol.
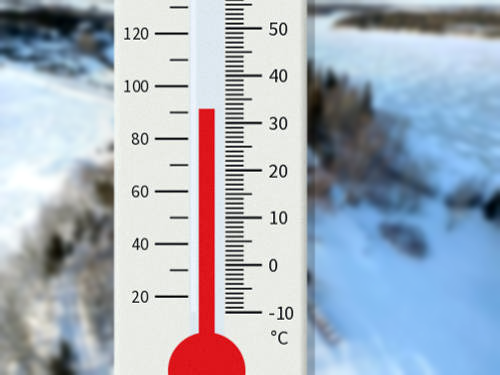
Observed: 33 °C
